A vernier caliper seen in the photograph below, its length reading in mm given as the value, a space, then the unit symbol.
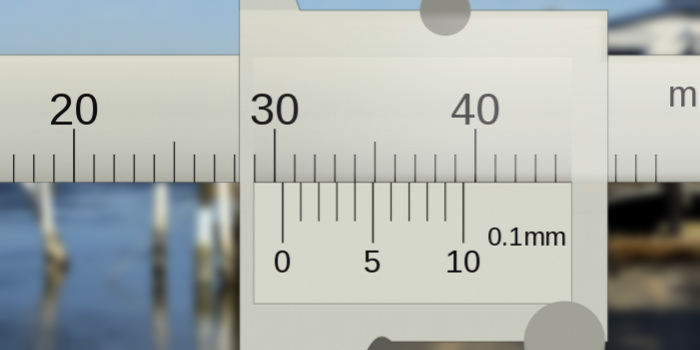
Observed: 30.4 mm
